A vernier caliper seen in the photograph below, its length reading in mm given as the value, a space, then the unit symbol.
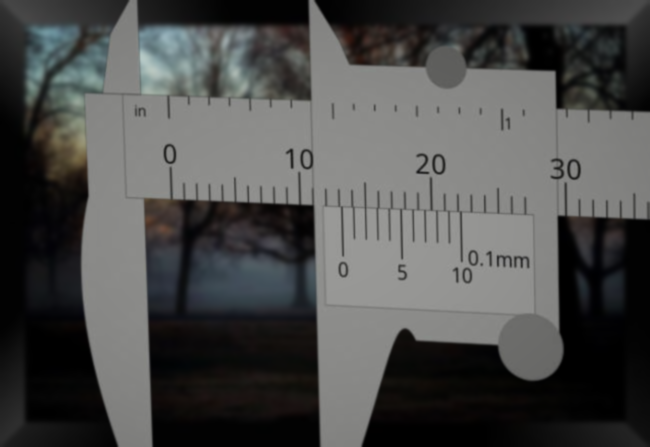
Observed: 13.2 mm
